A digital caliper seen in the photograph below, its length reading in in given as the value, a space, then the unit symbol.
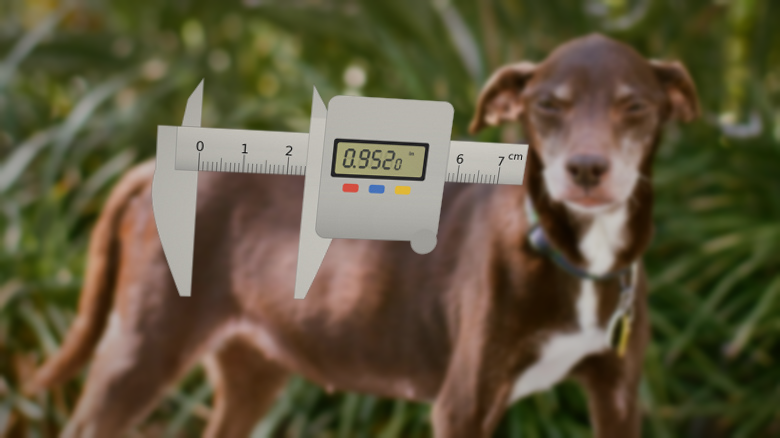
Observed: 0.9520 in
